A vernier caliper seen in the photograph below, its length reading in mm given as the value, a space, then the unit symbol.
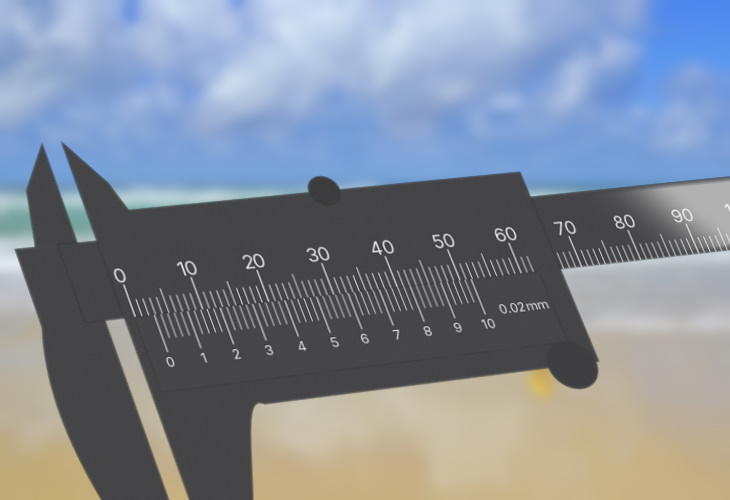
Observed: 2.8 mm
